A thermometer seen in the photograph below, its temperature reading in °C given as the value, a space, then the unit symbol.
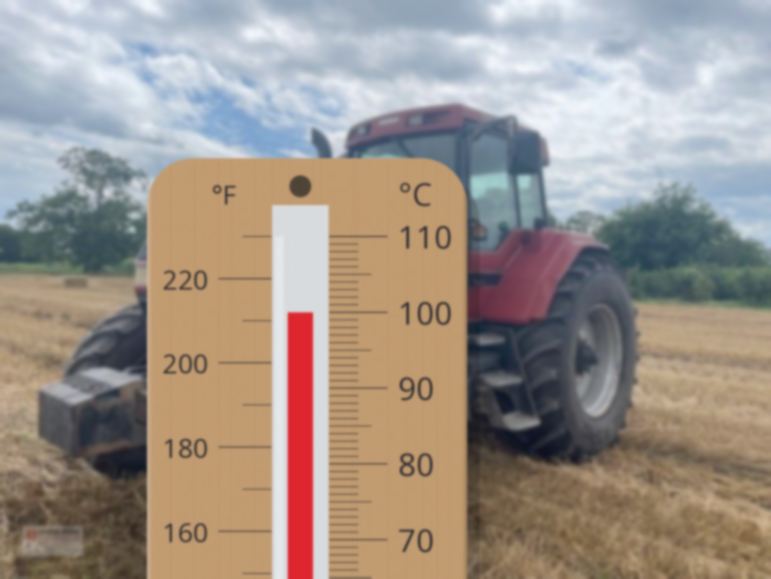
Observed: 100 °C
